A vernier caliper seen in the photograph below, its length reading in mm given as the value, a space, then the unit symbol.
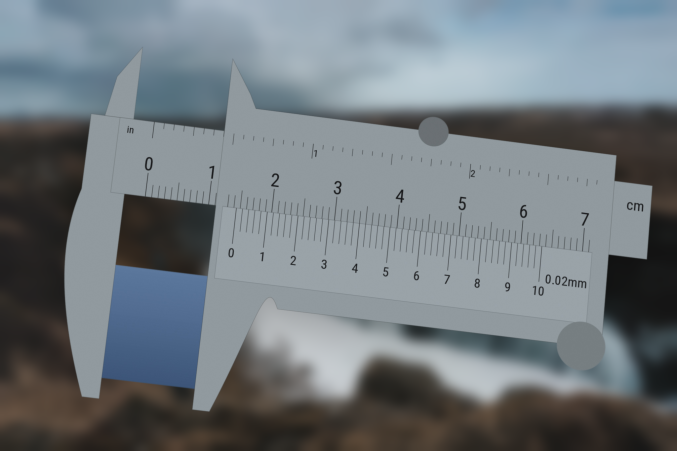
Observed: 14.4 mm
